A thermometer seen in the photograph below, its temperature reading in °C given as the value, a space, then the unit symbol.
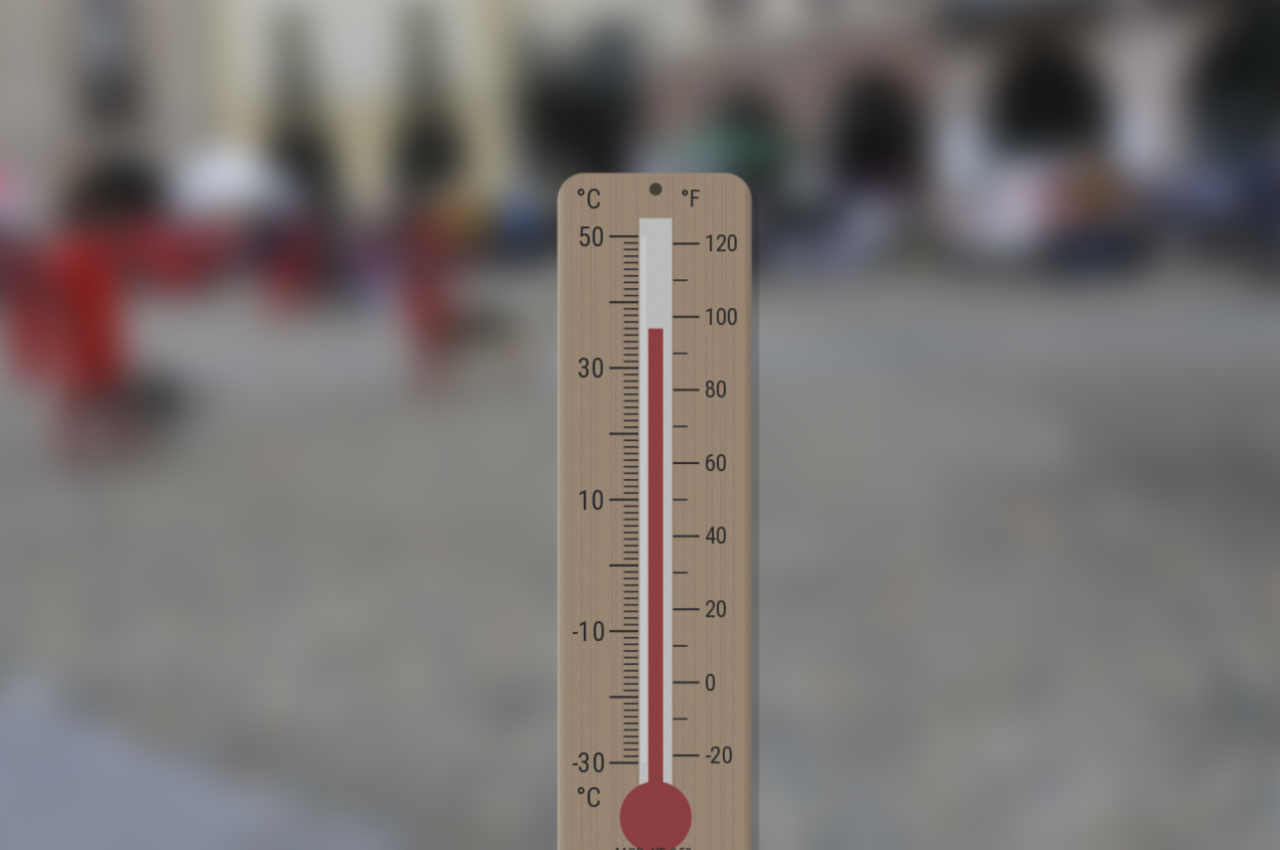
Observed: 36 °C
